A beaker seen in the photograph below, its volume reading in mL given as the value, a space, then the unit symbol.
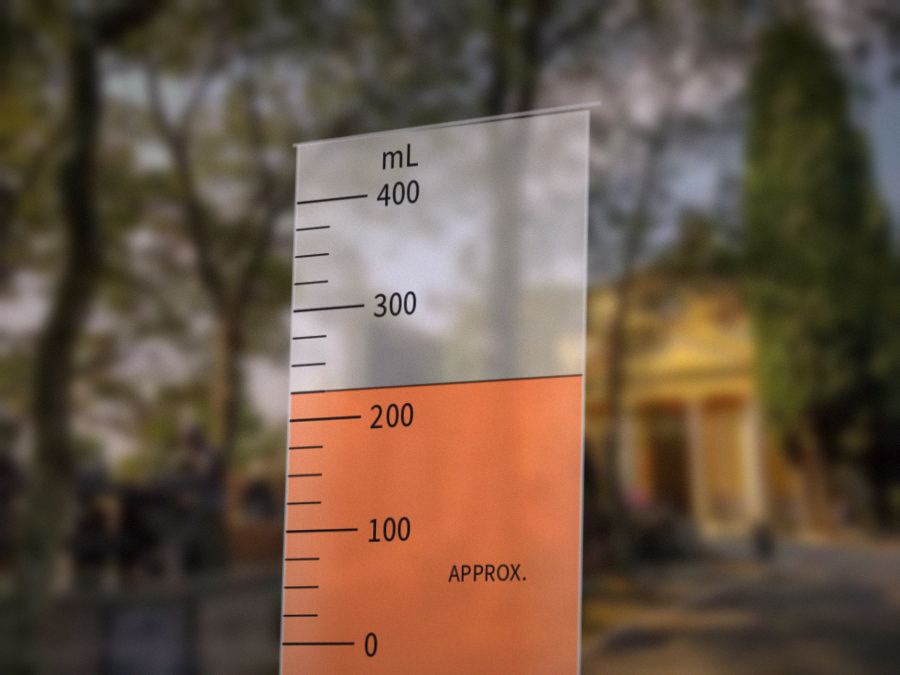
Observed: 225 mL
